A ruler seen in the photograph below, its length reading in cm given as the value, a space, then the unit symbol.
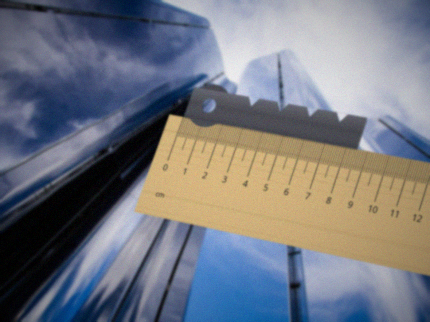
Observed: 8.5 cm
